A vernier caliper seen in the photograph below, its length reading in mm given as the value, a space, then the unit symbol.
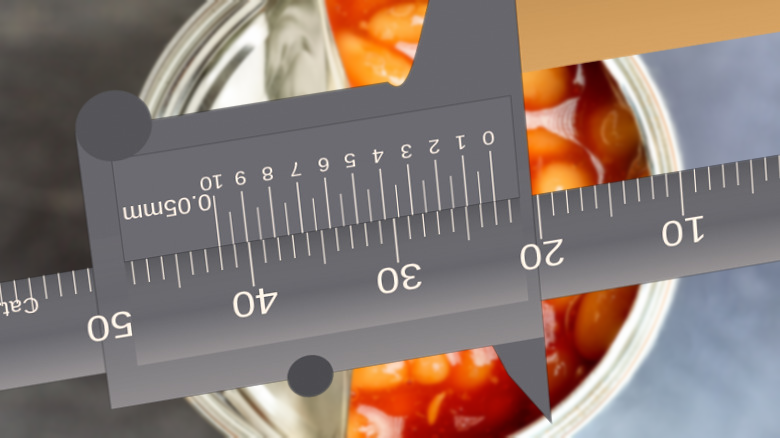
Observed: 23.0 mm
